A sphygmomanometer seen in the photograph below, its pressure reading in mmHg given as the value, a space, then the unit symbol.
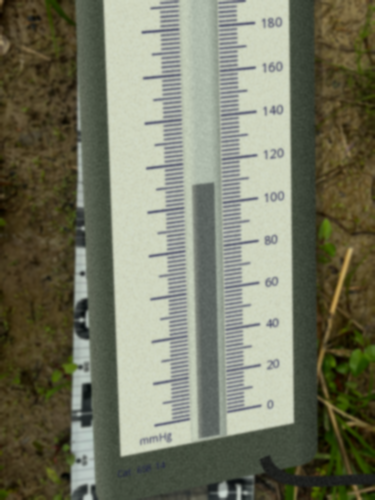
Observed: 110 mmHg
